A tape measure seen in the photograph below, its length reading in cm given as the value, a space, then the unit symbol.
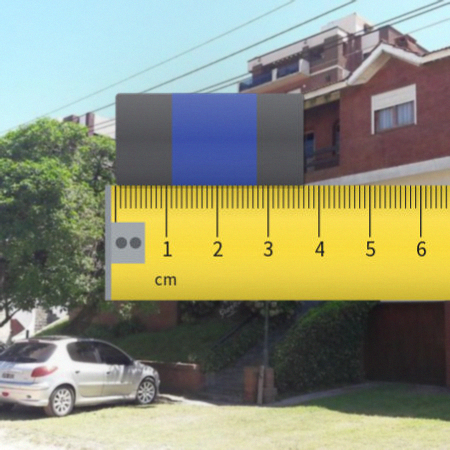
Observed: 3.7 cm
